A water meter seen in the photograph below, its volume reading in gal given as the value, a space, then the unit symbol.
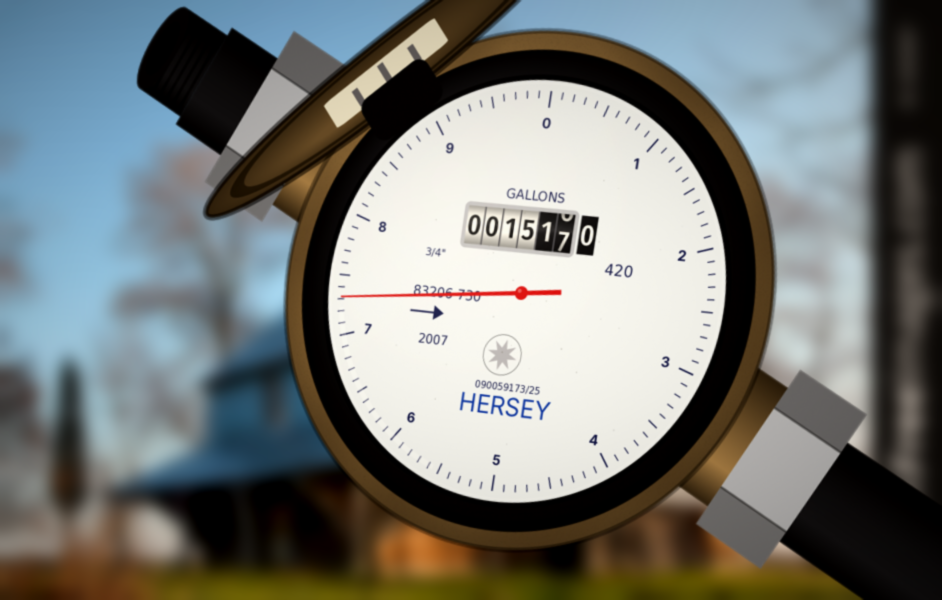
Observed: 15167.3 gal
